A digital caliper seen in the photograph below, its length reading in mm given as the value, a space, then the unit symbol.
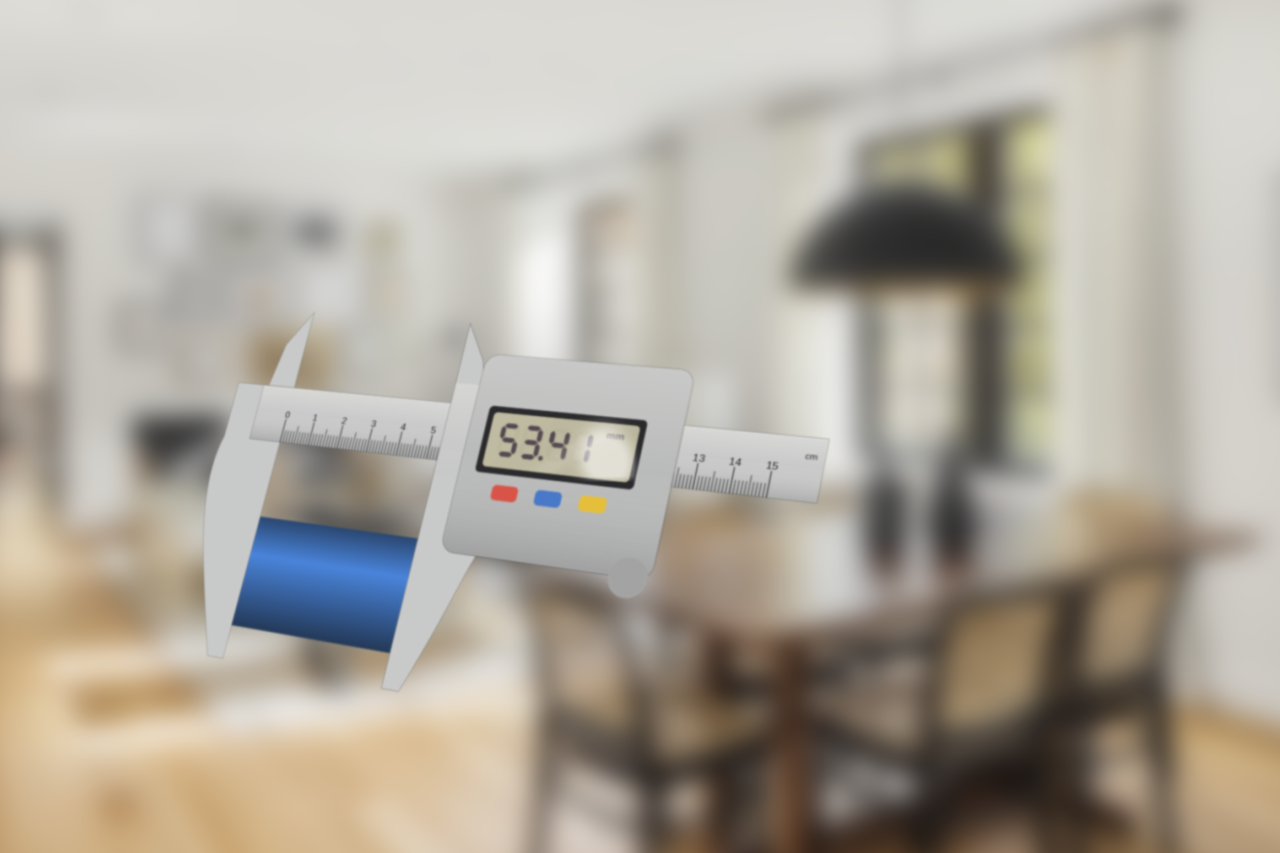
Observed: 53.41 mm
